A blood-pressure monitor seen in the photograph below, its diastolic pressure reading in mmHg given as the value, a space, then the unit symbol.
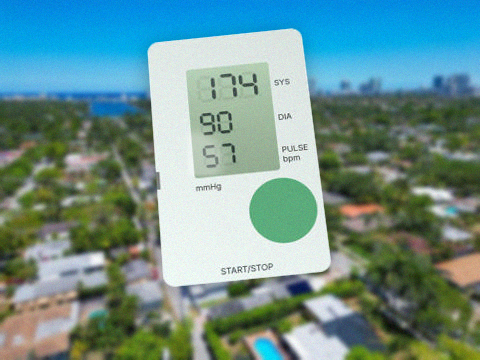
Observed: 90 mmHg
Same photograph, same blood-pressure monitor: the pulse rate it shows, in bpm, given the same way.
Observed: 57 bpm
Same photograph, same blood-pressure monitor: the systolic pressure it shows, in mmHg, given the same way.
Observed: 174 mmHg
